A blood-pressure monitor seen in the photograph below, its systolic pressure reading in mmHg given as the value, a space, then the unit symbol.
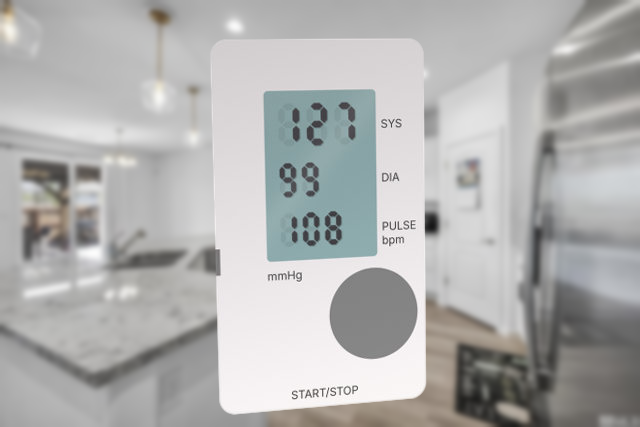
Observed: 127 mmHg
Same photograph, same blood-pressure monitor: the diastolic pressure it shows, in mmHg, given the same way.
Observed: 99 mmHg
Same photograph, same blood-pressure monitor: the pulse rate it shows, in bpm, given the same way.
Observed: 108 bpm
